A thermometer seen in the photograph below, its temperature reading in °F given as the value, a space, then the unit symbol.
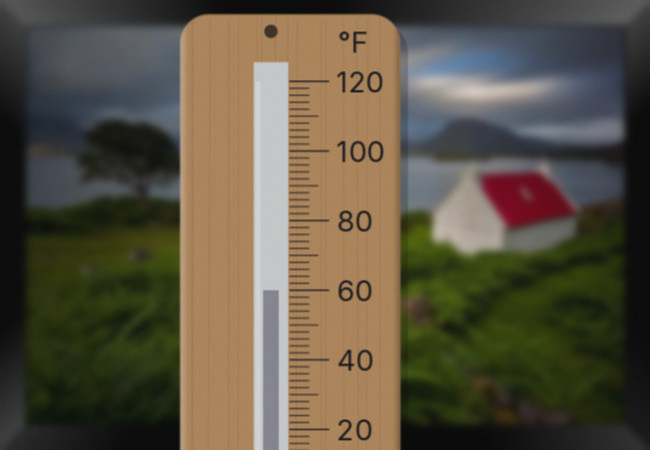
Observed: 60 °F
